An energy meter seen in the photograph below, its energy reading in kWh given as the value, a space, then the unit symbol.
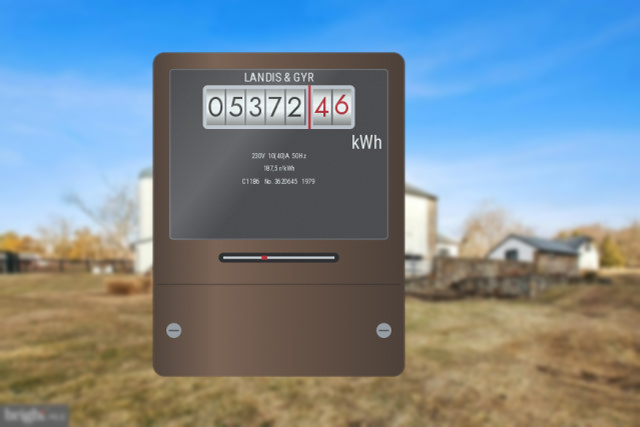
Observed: 5372.46 kWh
